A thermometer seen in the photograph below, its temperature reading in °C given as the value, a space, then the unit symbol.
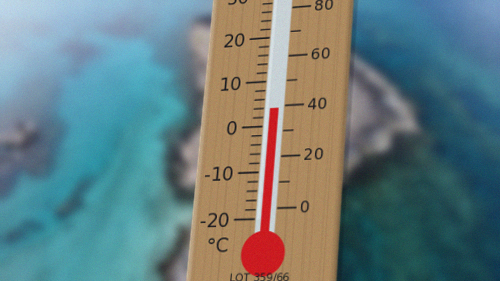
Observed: 4 °C
